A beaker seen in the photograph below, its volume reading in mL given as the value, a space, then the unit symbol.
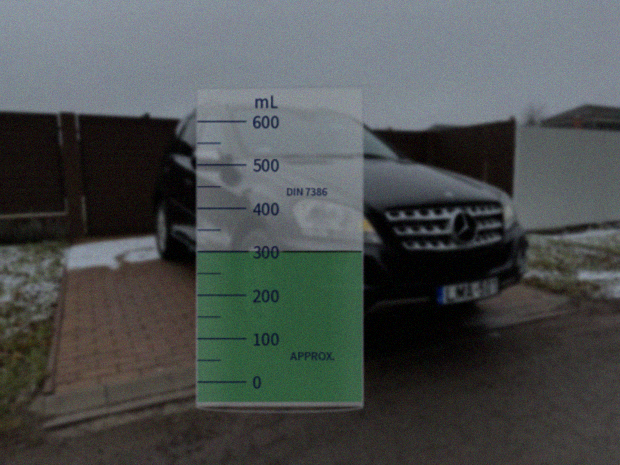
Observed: 300 mL
